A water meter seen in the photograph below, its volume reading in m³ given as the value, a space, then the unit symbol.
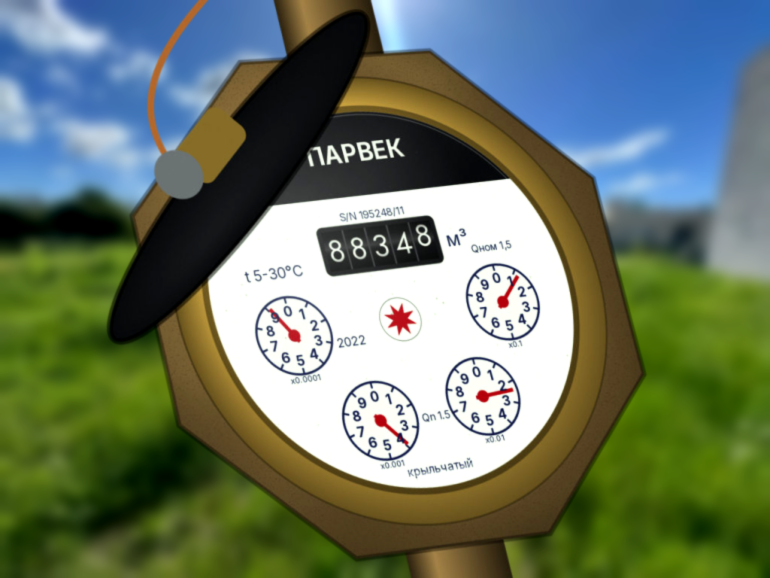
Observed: 88348.1239 m³
